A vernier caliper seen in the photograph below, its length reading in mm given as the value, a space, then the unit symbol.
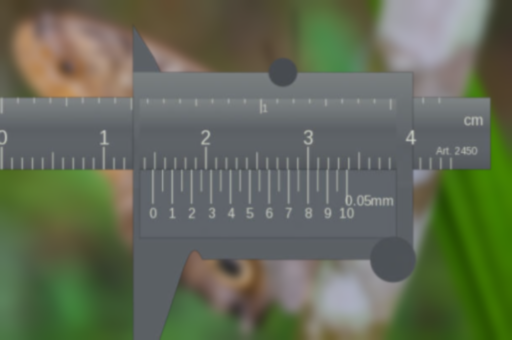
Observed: 14.8 mm
